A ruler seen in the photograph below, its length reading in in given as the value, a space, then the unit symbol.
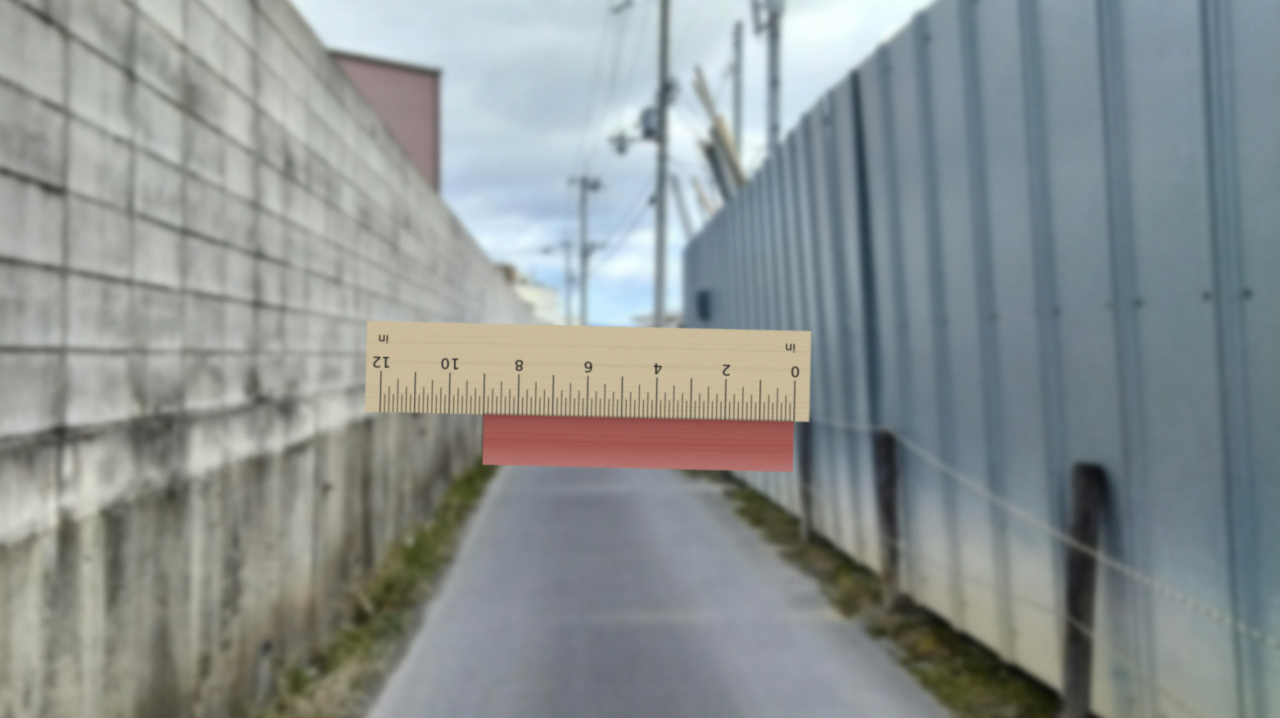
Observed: 9 in
